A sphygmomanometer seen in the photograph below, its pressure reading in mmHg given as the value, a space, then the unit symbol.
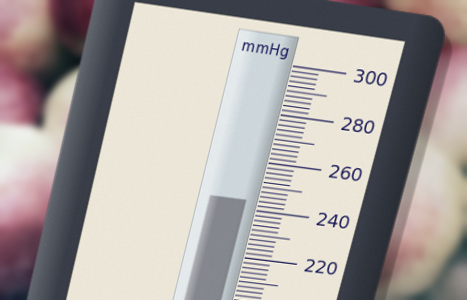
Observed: 244 mmHg
